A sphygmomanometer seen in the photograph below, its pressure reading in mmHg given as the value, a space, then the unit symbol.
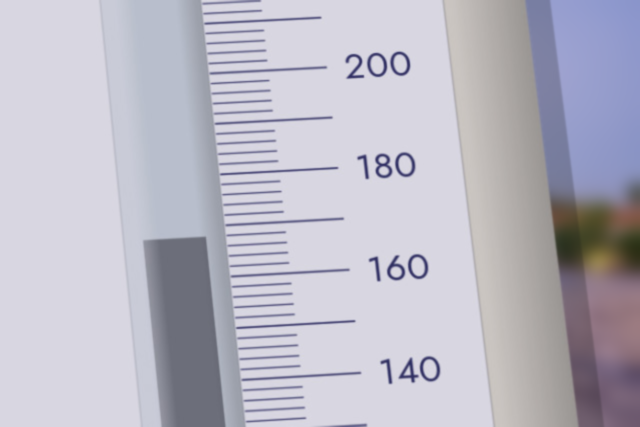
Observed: 168 mmHg
